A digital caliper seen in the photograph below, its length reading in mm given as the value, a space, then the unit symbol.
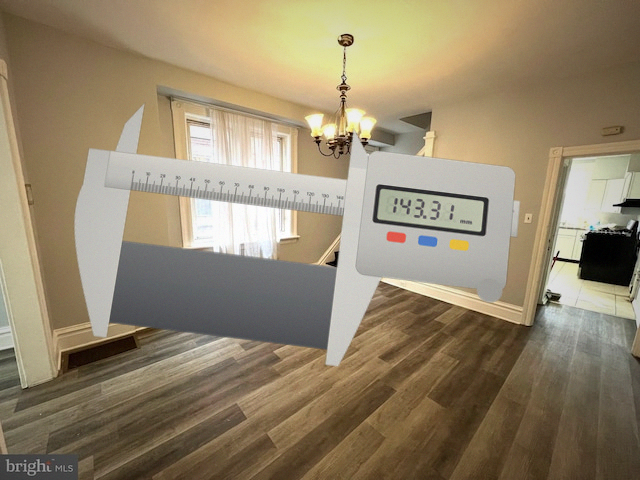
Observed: 143.31 mm
